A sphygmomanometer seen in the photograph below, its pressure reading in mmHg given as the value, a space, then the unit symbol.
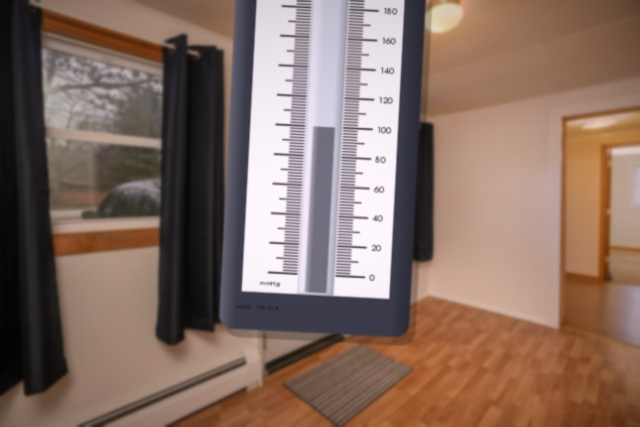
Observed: 100 mmHg
